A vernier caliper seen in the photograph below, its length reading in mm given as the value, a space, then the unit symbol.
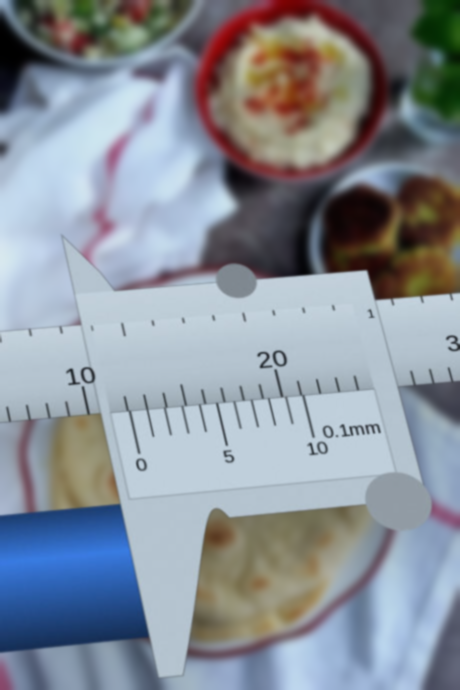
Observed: 12.1 mm
